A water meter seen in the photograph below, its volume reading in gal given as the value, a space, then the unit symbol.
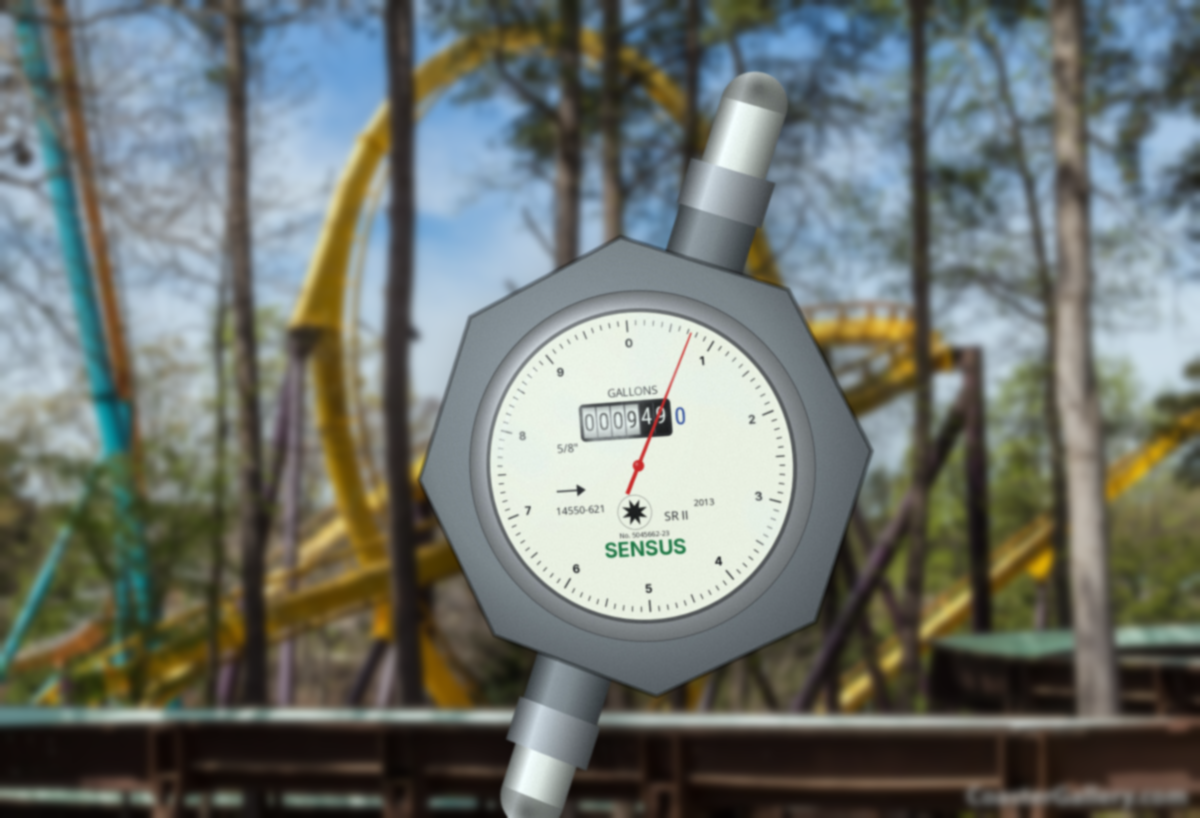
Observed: 9490.7 gal
